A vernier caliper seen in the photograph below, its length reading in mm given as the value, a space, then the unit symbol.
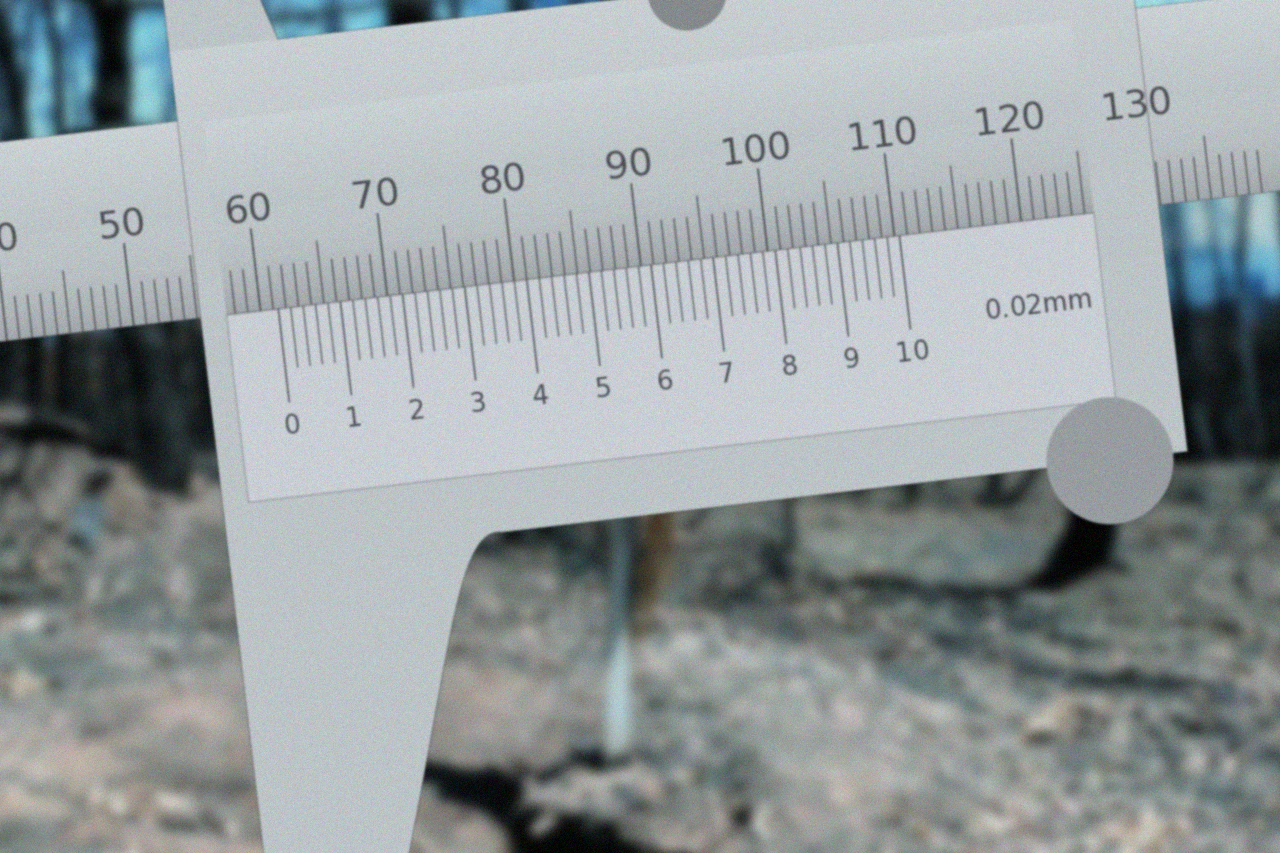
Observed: 61.4 mm
